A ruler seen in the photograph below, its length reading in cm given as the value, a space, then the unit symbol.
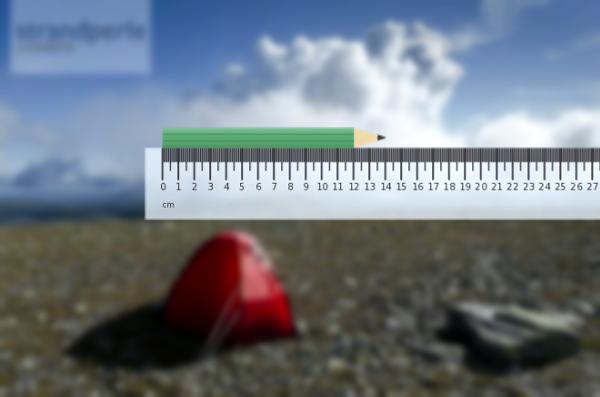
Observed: 14 cm
